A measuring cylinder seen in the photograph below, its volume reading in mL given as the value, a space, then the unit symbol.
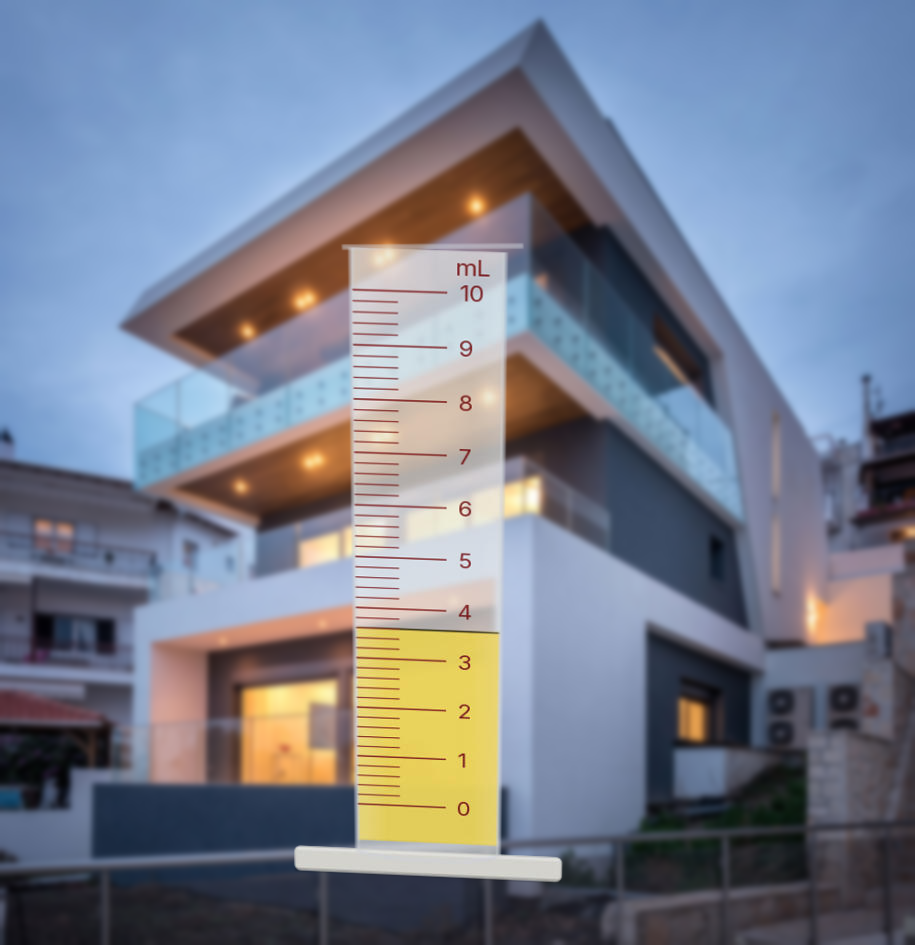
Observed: 3.6 mL
